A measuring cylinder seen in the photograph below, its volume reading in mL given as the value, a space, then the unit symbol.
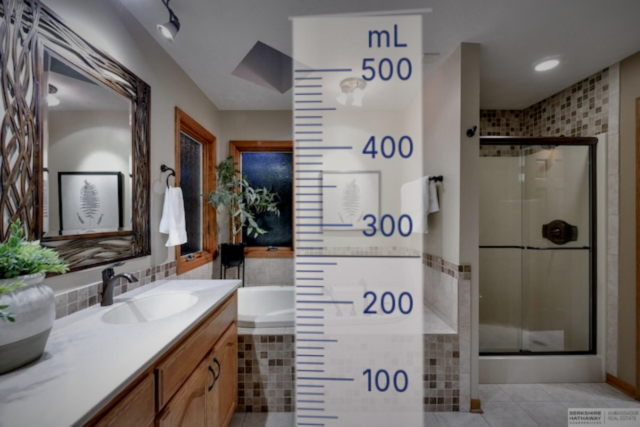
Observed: 260 mL
